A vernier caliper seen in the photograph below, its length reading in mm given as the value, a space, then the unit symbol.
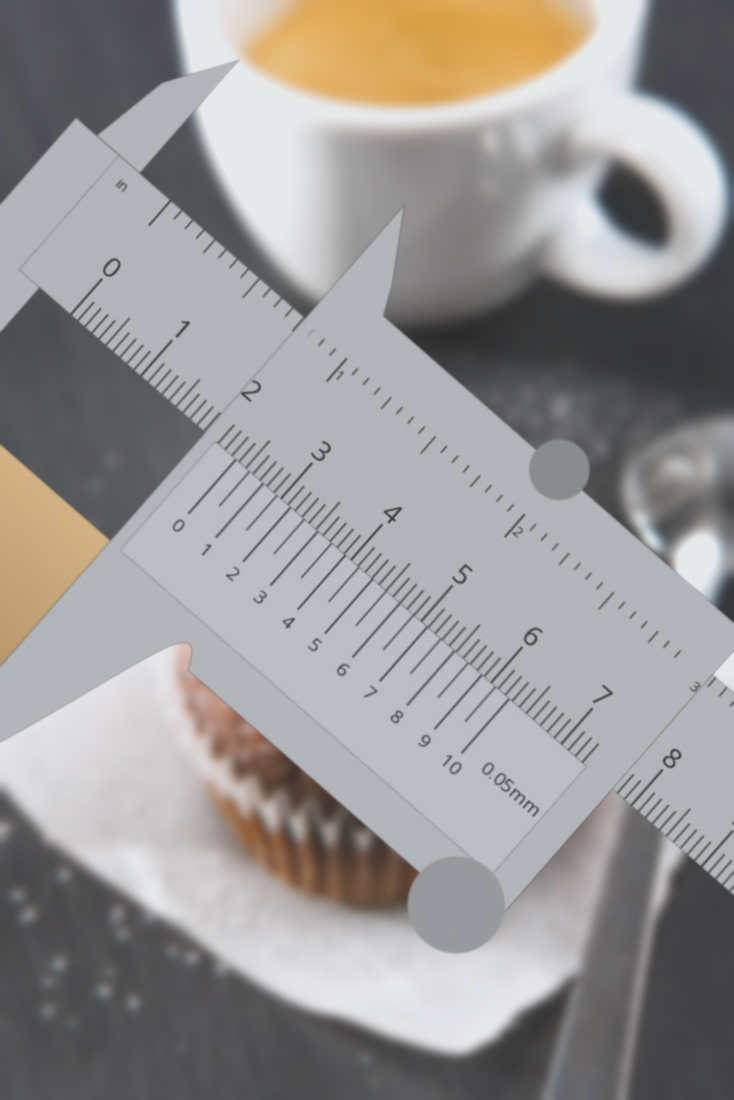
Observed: 23.6 mm
